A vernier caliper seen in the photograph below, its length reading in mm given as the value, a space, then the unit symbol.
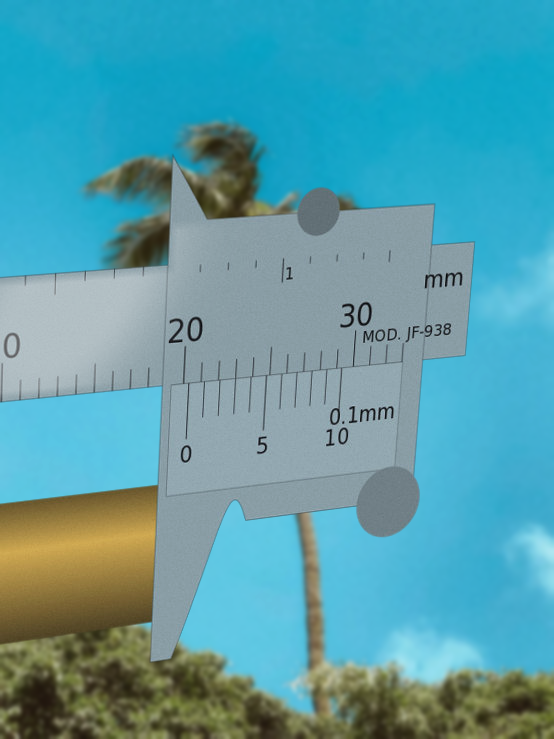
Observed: 20.3 mm
